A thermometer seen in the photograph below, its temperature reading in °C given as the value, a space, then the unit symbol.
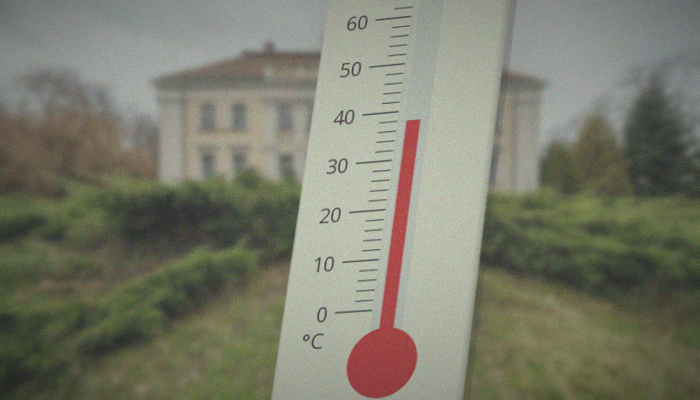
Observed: 38 °C
